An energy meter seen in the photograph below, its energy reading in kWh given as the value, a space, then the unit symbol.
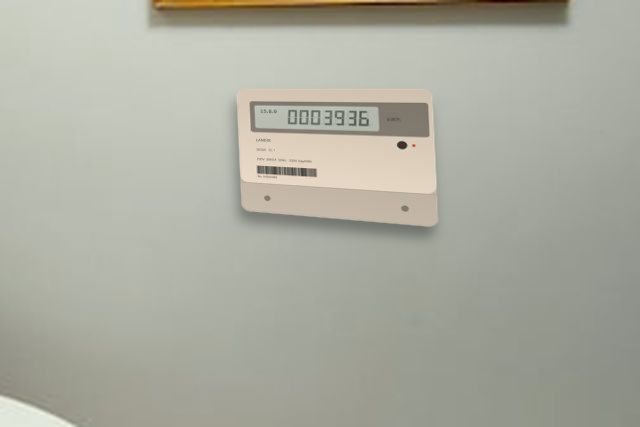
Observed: 3936 kWh
